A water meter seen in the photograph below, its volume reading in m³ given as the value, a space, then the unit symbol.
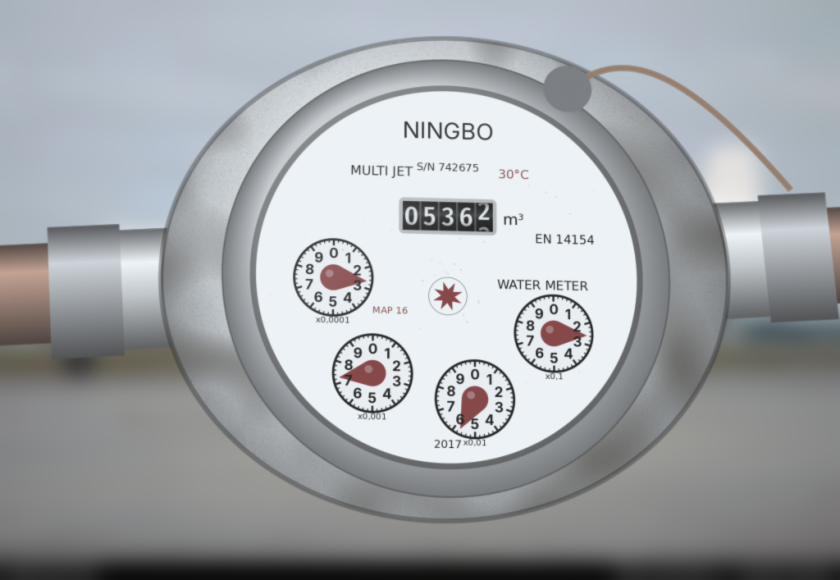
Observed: 5362.2572 m³
